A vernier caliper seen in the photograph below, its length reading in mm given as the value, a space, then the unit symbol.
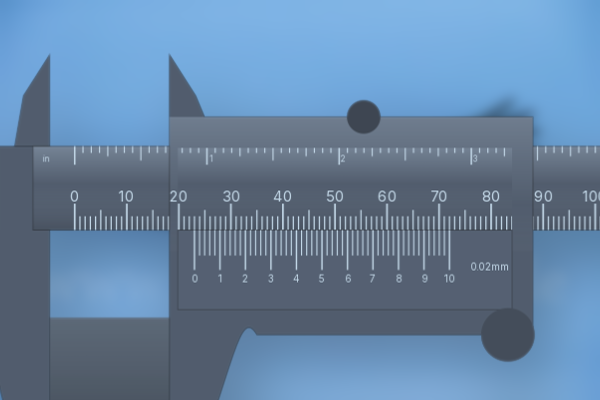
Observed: 23.0 mm
